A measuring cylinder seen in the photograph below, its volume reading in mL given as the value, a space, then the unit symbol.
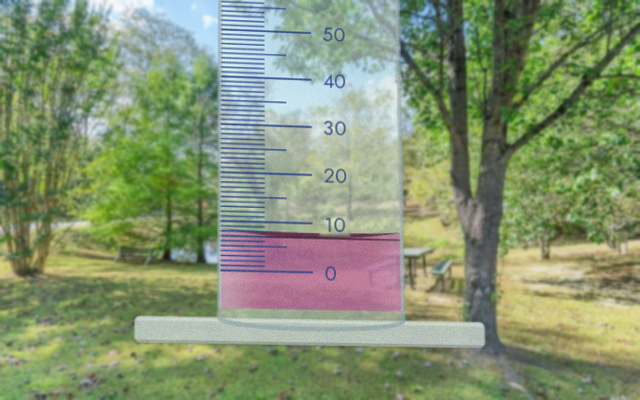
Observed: 7 mL
